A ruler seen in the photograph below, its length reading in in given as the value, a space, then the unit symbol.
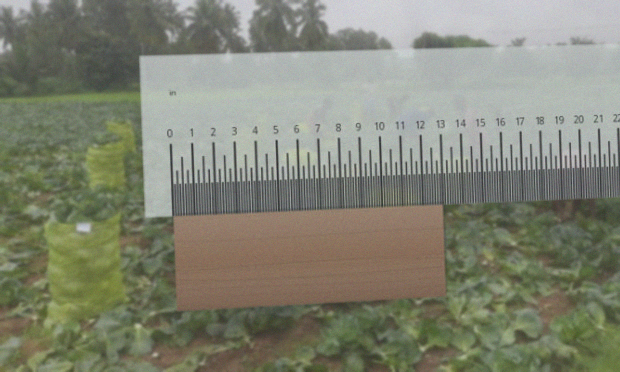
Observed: 13 in
